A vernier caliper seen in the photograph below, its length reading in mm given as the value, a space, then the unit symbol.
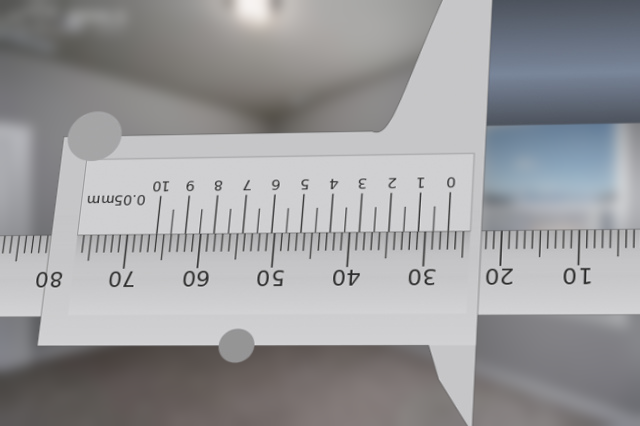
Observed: 27.0 mm
